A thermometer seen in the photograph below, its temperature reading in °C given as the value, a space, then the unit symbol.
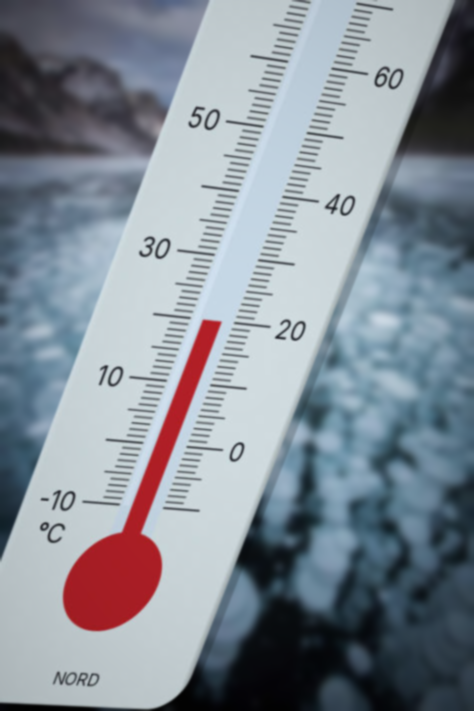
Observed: 20 °C
